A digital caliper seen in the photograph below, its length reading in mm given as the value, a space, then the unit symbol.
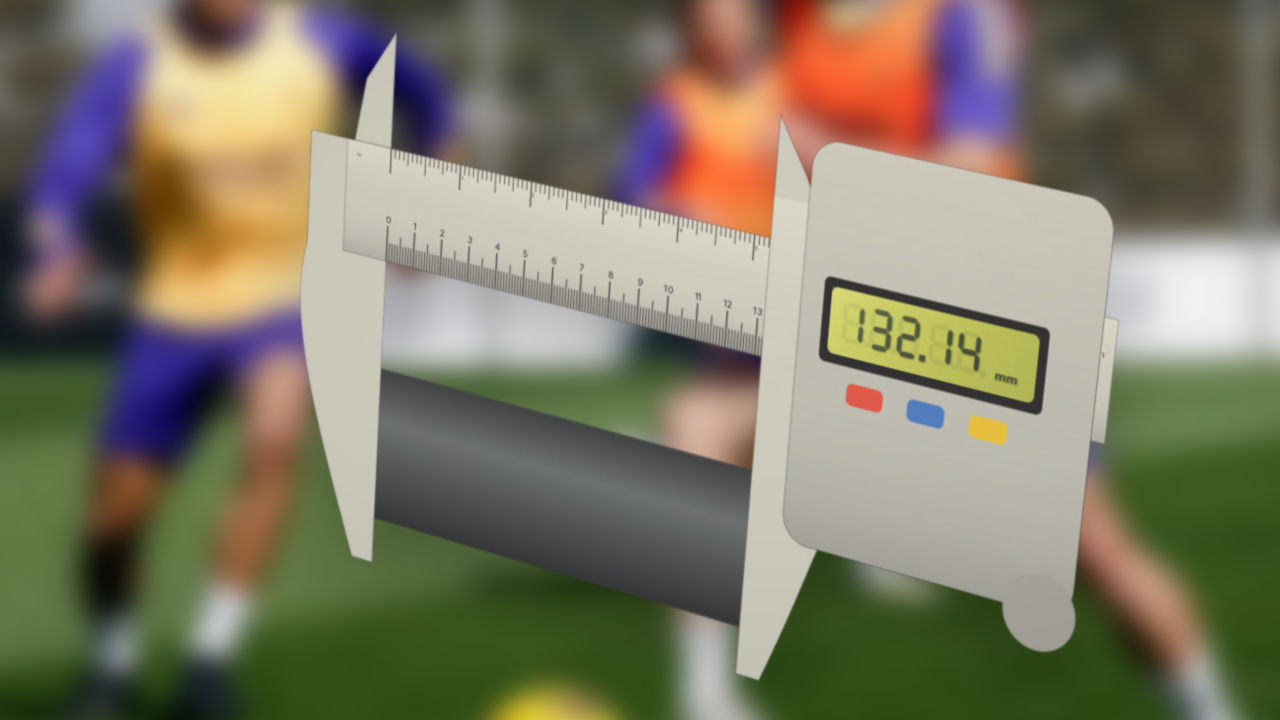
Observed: 132.14 mm
